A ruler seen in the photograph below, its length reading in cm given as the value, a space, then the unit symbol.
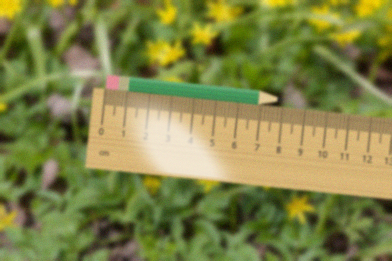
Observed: 8 cm
